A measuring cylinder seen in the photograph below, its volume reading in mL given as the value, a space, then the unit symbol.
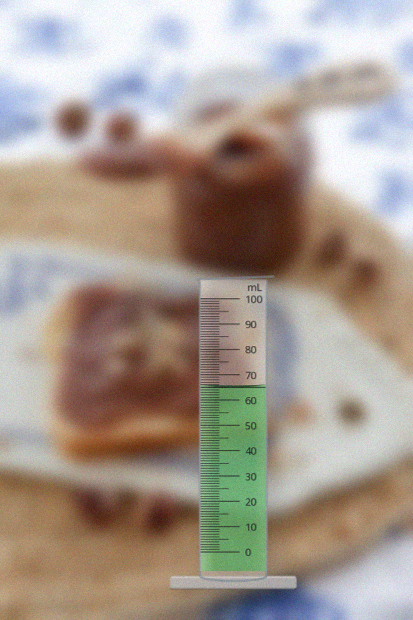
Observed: 65 mL
